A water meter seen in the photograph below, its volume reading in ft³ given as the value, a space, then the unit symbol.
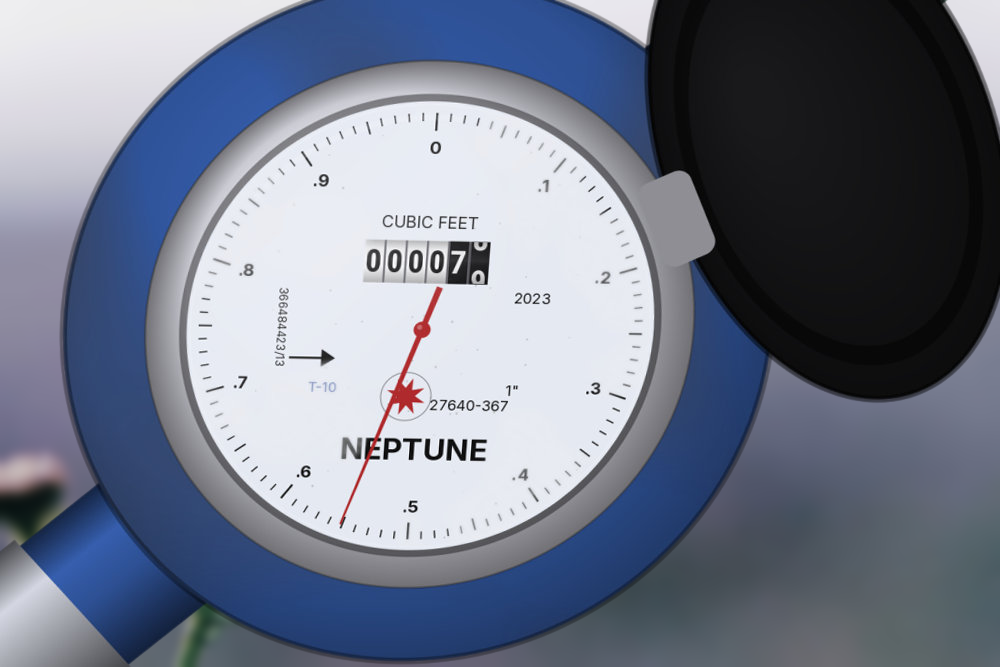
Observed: 78.55 ft³
